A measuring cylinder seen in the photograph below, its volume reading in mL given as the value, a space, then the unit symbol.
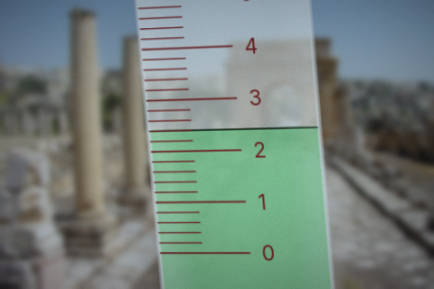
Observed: 2.4 mL
